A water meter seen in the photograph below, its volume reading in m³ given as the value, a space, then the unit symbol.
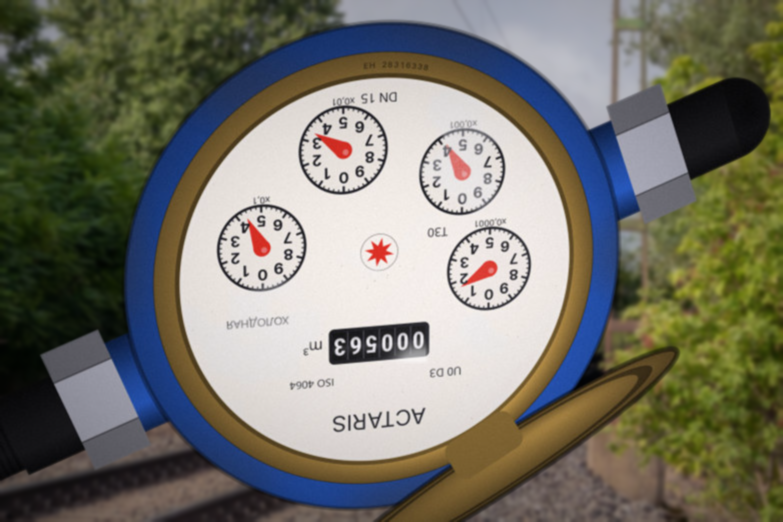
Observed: 563.4341 m³
